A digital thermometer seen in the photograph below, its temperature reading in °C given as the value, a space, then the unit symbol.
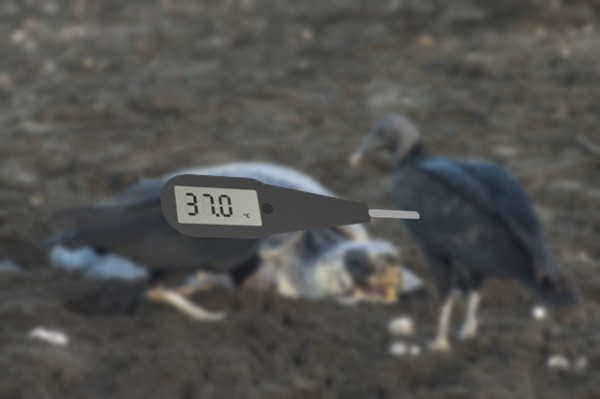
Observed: 37.0 °C
